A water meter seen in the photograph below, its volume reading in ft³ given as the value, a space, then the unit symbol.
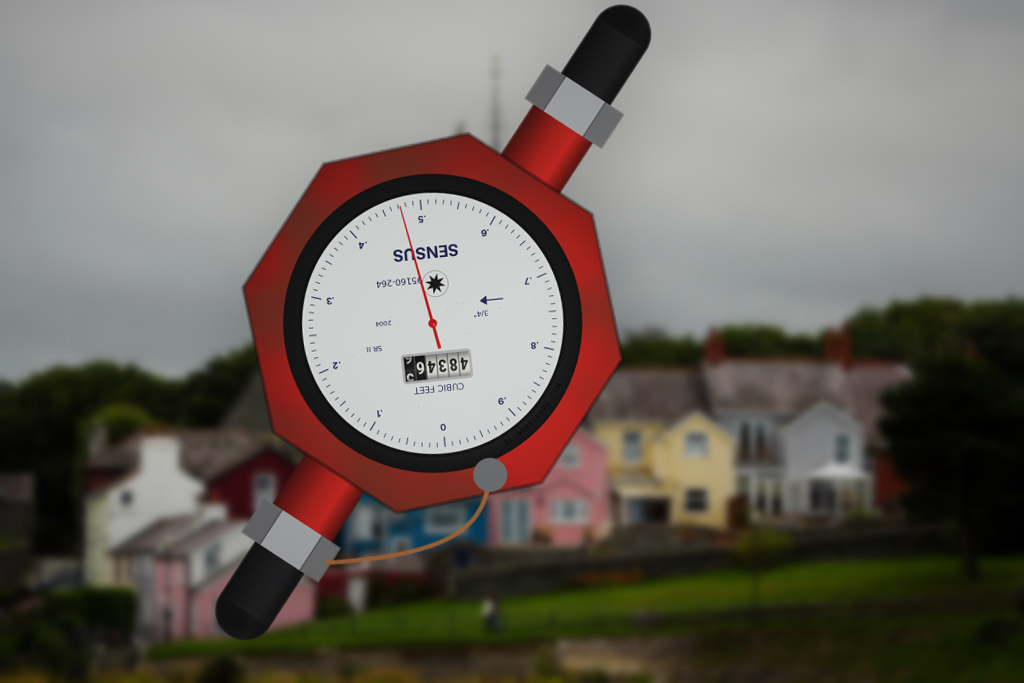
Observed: 483465.47 ft³
